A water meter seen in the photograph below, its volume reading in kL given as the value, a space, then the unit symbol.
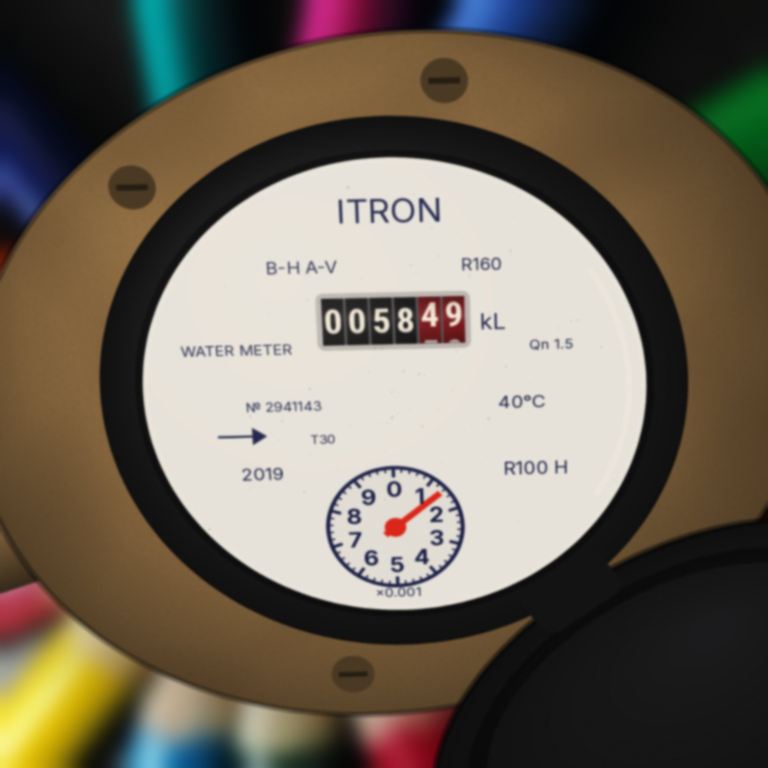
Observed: 58.491 kL
